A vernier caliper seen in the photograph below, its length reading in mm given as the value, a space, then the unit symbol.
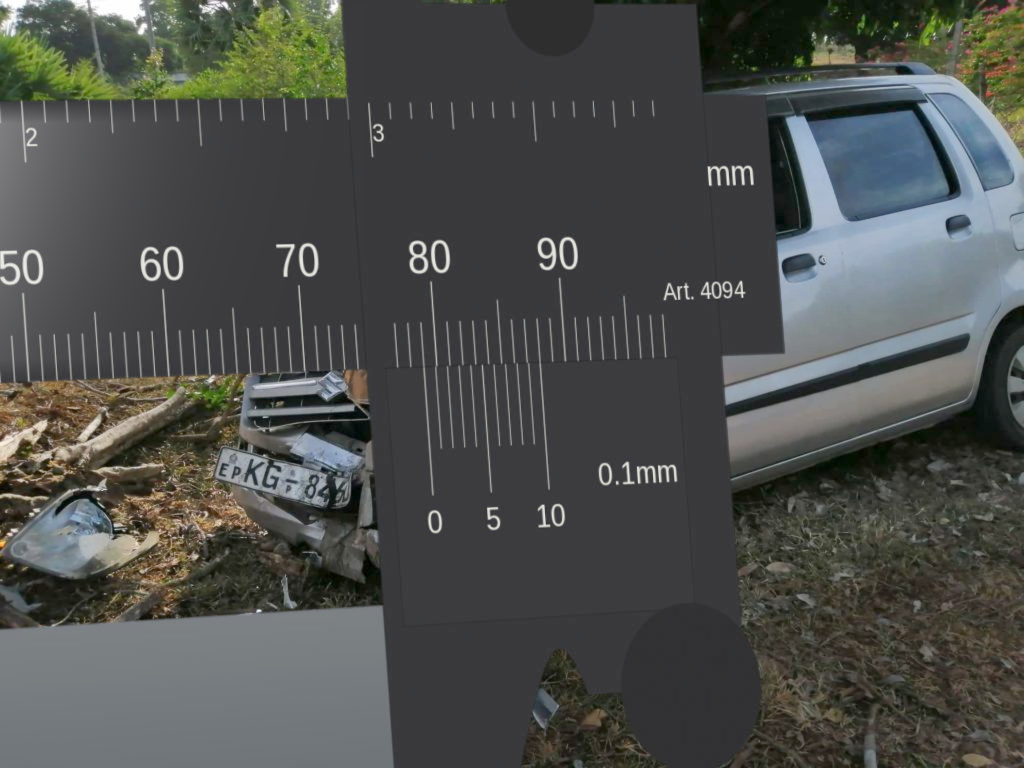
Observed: 79.0 mm
